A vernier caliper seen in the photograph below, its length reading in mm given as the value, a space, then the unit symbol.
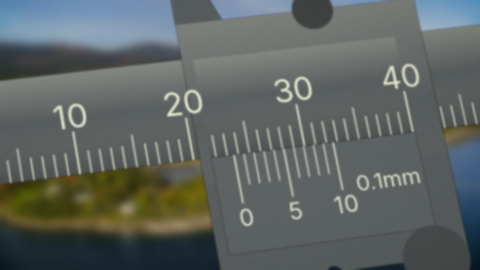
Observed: 23.6 mm
